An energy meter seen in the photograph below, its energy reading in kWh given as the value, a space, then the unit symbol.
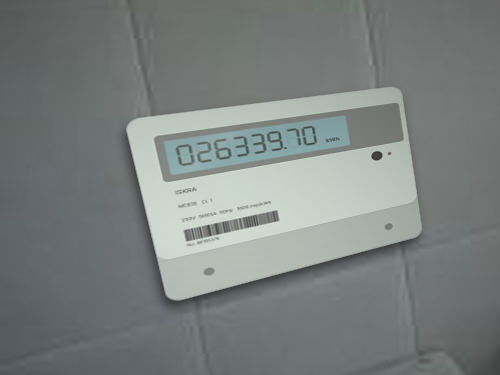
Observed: 26339.70 kWh
